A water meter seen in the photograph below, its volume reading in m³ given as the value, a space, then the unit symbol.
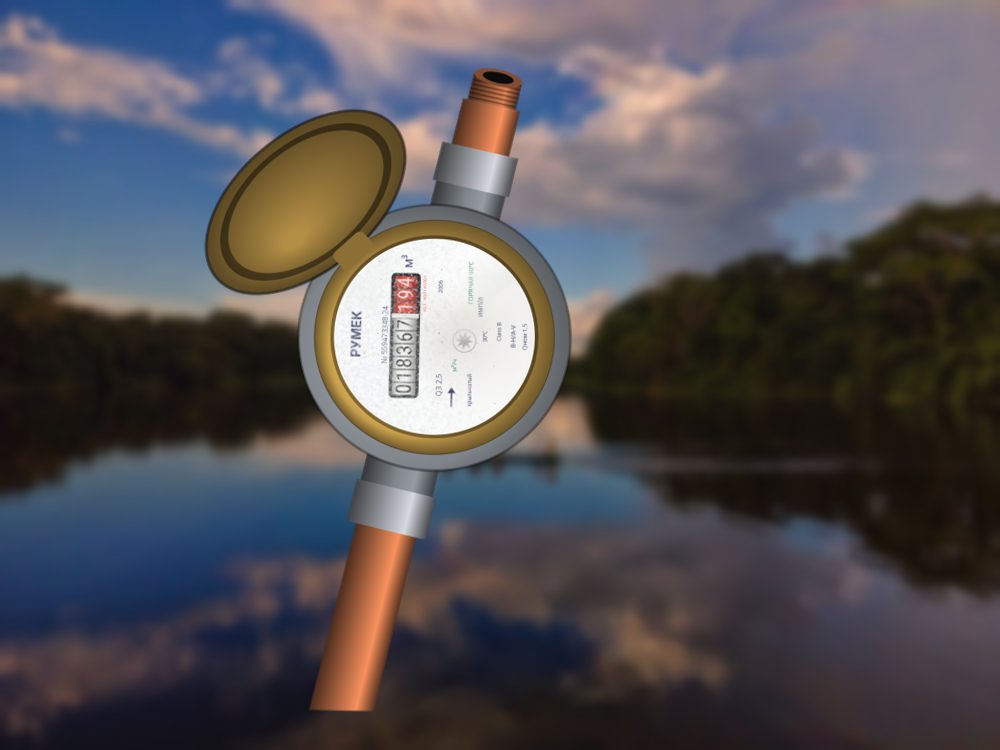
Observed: 18367.194 m³
